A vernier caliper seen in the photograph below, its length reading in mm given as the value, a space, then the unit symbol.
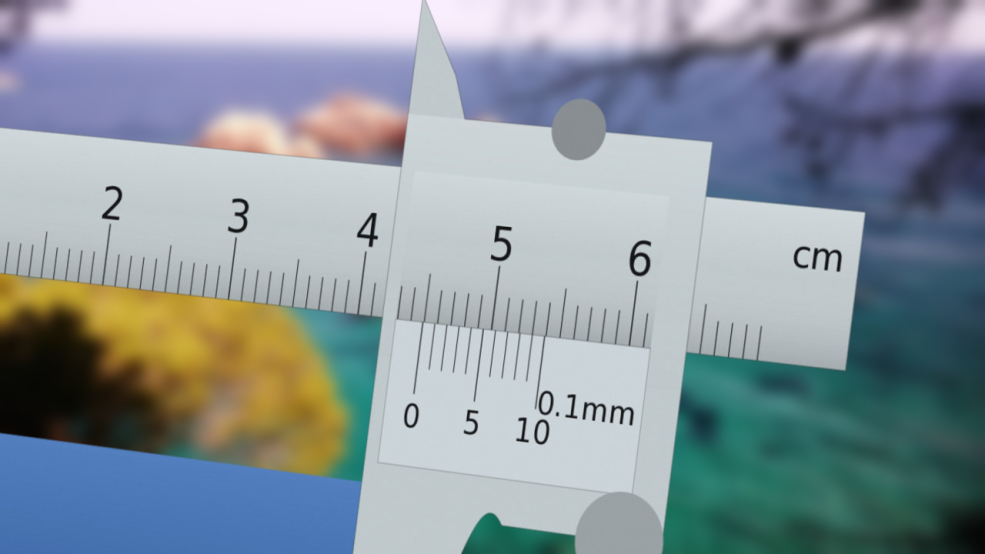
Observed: 44.9 mm
